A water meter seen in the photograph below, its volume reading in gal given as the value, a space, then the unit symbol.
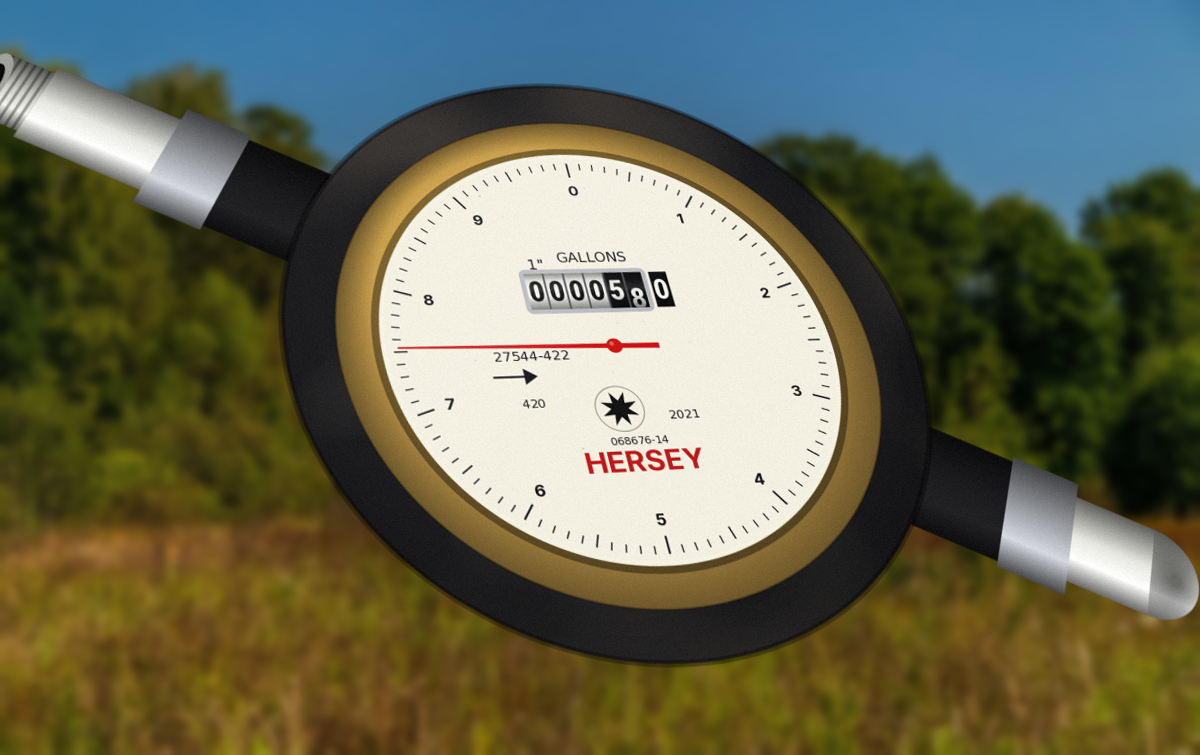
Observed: 577.5 gal
